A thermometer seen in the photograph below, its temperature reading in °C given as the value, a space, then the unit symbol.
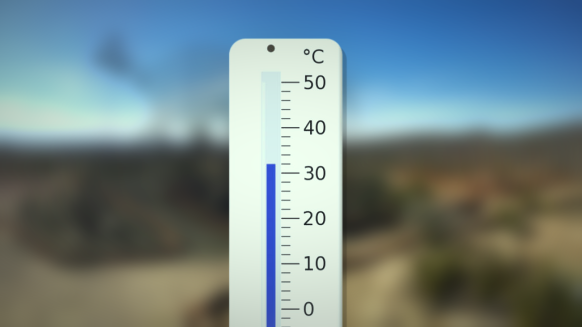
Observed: 32 °C
